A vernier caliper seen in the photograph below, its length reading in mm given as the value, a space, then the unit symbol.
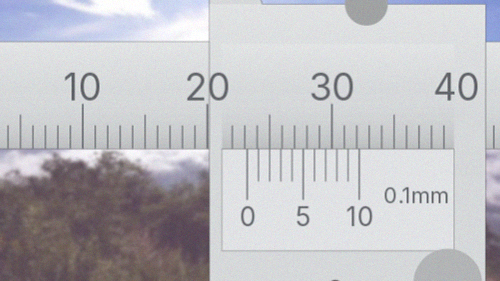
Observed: 23.2 mm
